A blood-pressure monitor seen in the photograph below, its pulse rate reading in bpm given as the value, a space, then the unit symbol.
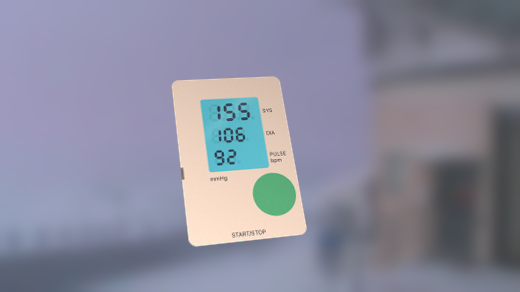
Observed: 92 bpm
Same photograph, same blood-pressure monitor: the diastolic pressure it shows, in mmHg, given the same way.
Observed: 106 mmHg
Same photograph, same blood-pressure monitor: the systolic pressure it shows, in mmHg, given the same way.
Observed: 155 mmHg
